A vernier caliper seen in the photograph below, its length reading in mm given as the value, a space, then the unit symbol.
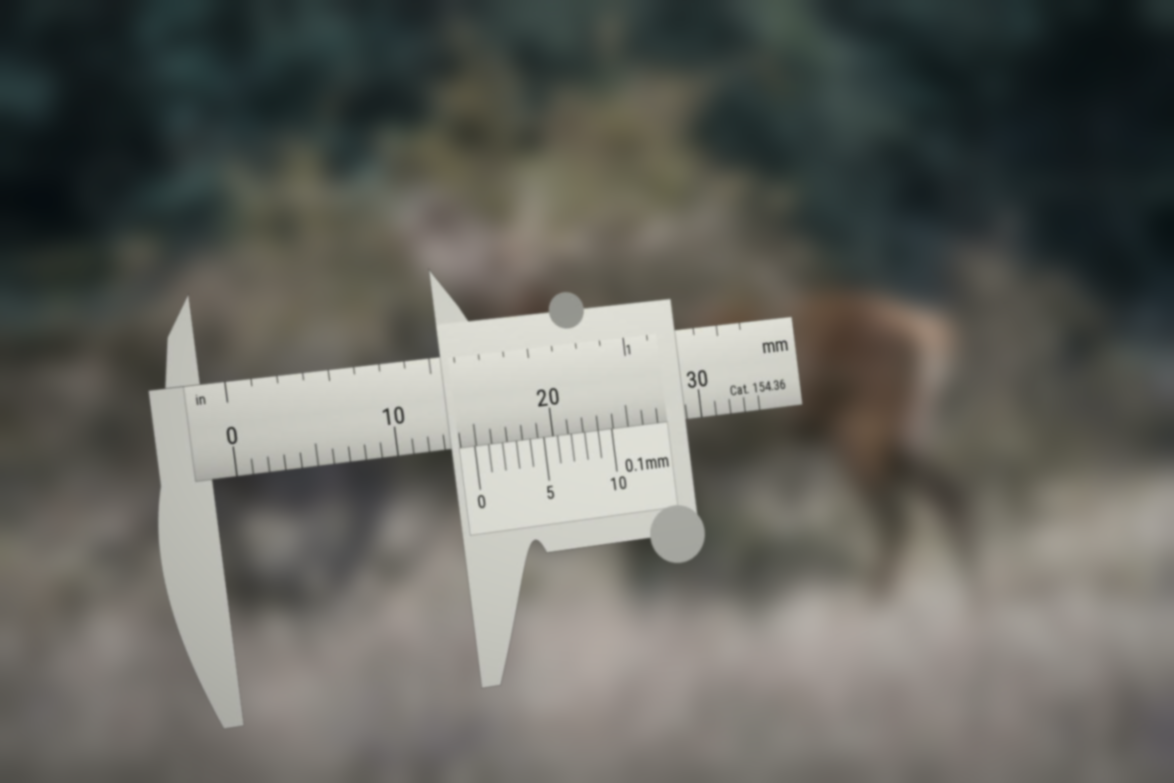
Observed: 14.9 mm
